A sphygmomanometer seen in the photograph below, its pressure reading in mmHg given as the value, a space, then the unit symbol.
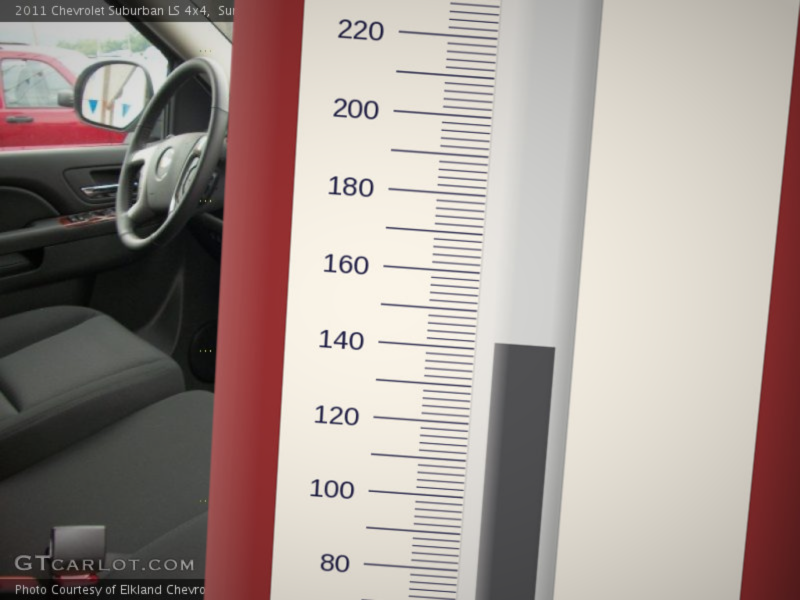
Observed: 142 mmHg
